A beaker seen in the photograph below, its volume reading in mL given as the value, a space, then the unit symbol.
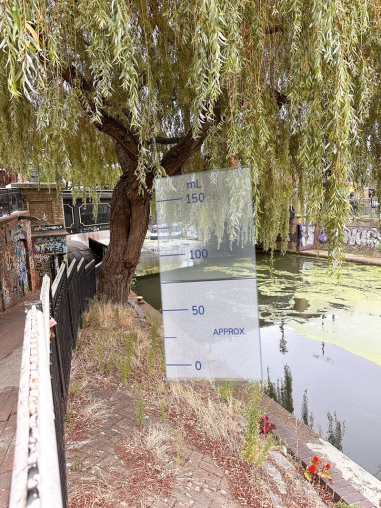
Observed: 75 mL
